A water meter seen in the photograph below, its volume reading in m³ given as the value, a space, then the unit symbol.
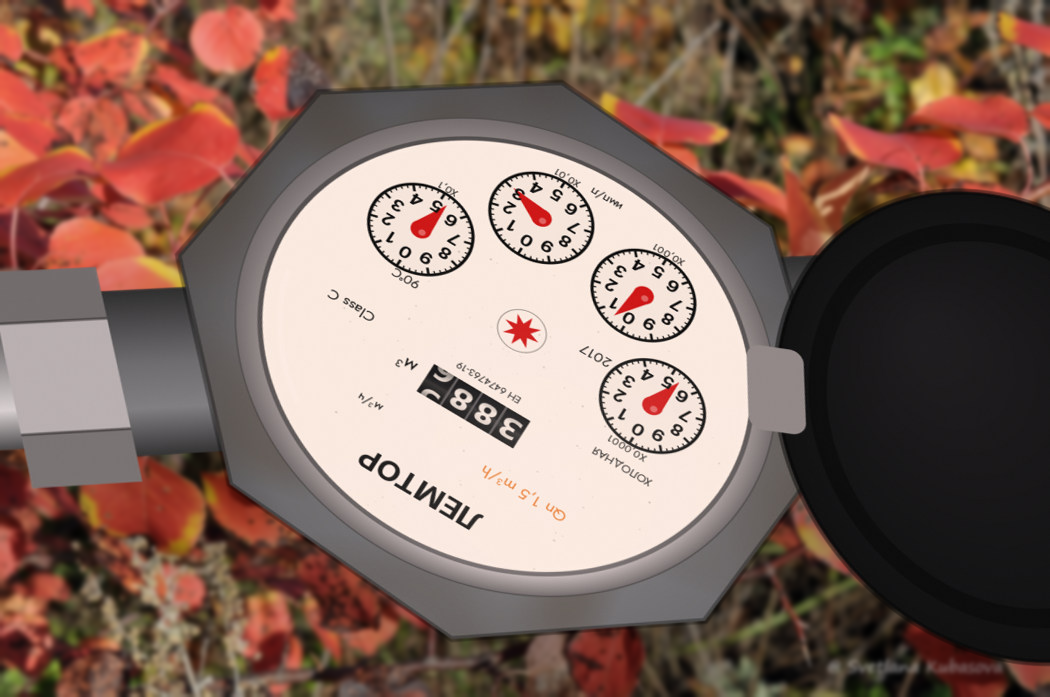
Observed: 3885.5305 m³
